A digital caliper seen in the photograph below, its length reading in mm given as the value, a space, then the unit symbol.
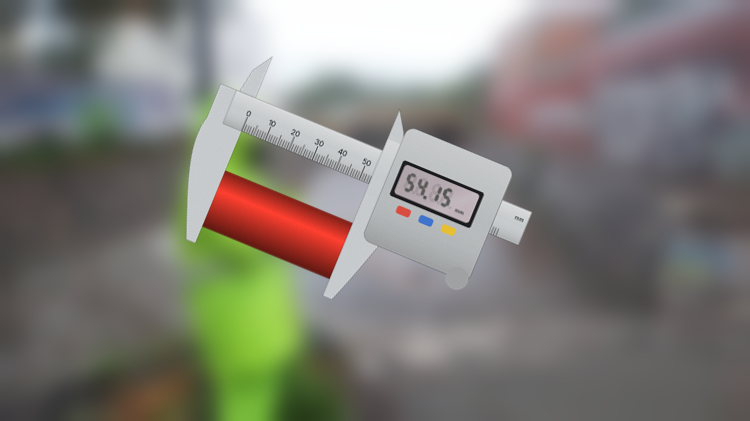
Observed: 54.15 mm
